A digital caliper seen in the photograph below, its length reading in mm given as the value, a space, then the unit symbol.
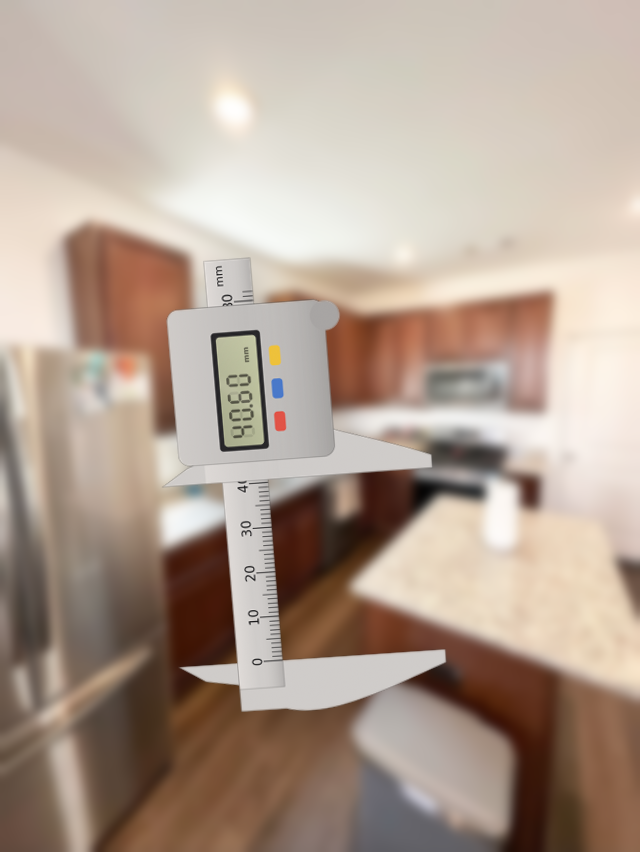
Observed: 40.60 mm
